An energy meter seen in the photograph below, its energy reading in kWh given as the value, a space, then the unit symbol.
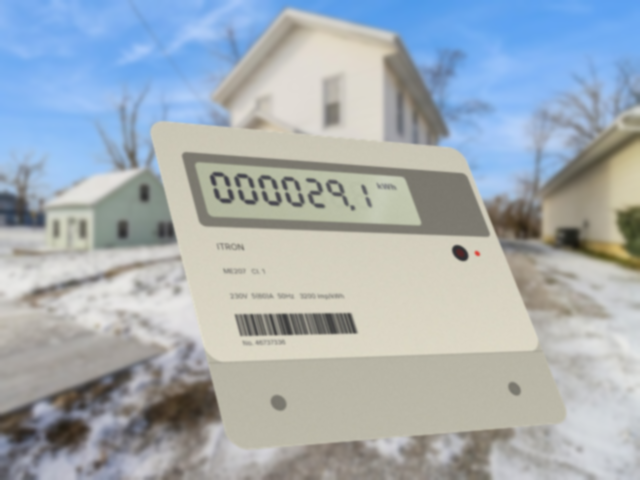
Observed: 29.1 kWh
